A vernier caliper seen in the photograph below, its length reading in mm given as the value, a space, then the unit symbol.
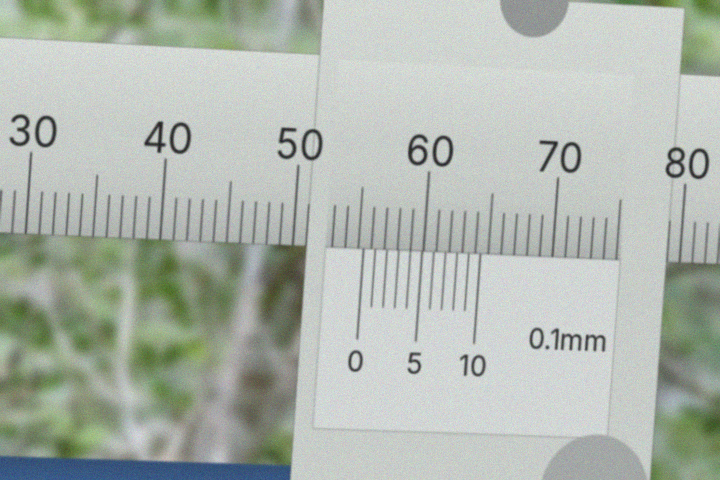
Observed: 55.4 mm
